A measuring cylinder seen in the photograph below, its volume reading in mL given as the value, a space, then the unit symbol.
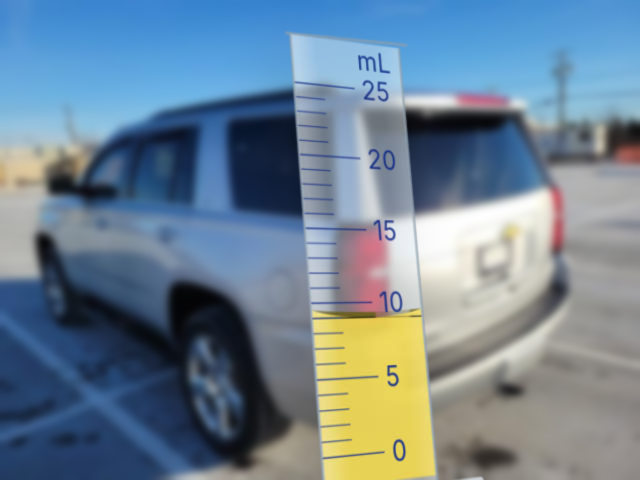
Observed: 9 mL
